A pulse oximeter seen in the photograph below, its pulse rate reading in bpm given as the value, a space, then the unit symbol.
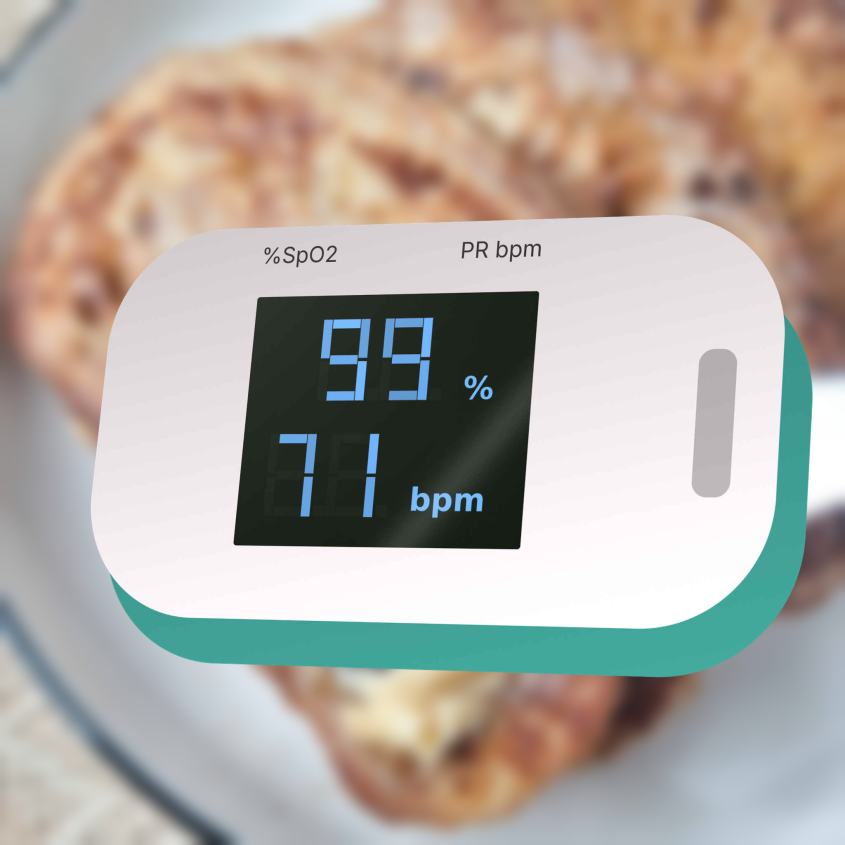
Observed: 71 bpm
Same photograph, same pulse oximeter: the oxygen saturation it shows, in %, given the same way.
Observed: 99 %
